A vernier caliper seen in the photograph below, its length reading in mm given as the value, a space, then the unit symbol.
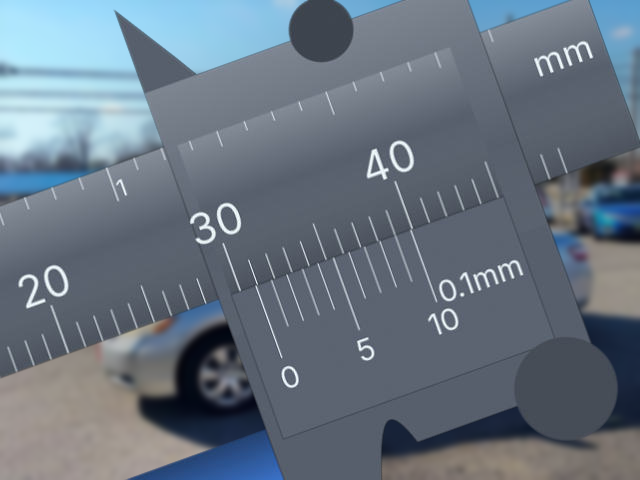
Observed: 30.9 mm
